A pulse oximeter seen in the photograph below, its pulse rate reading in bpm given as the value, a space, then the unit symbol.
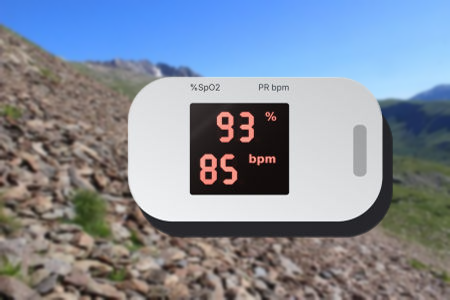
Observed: 85 bpm
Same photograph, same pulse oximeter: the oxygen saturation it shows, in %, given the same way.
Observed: 93 %
